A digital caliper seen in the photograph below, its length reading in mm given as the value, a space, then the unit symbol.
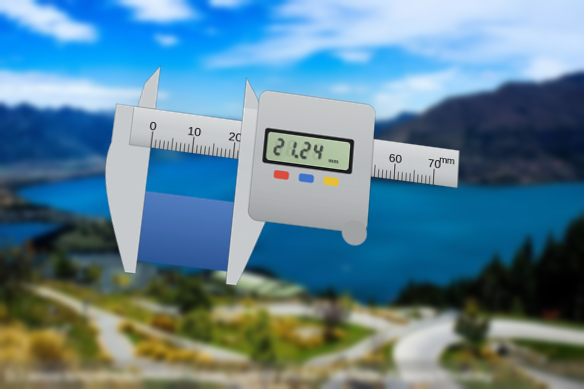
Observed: 21.24 mm
